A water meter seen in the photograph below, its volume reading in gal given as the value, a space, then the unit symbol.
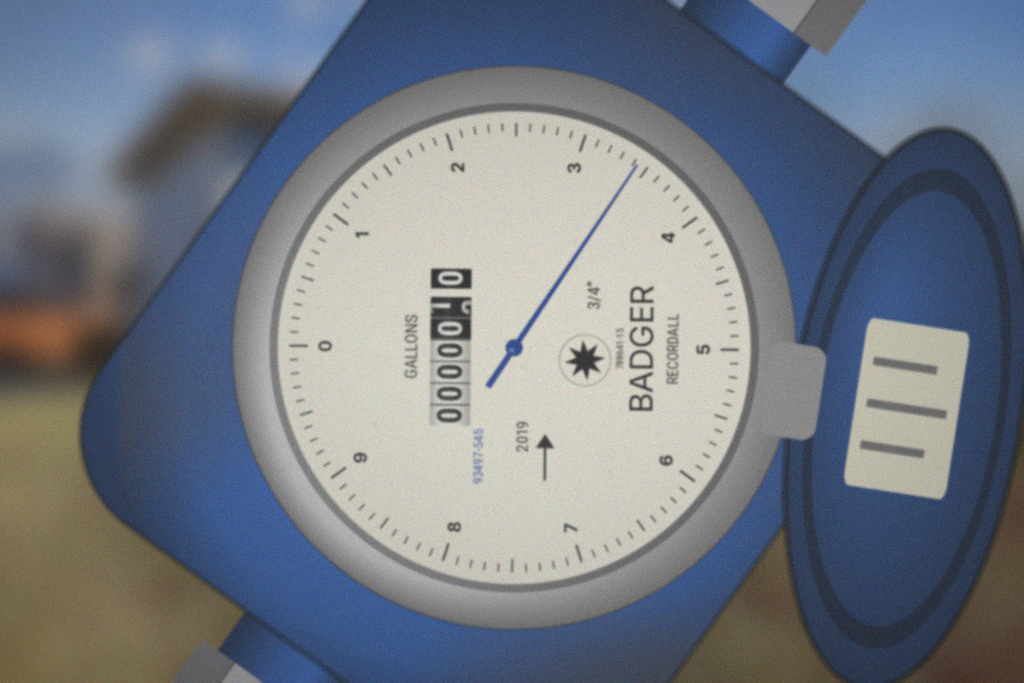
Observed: 13.4 gal
